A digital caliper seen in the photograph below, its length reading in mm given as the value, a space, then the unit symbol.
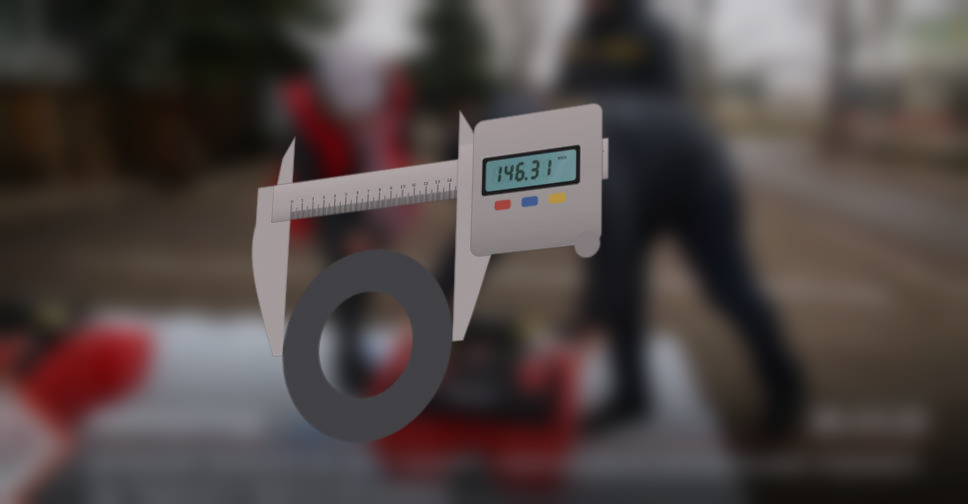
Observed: 146.31 mm
